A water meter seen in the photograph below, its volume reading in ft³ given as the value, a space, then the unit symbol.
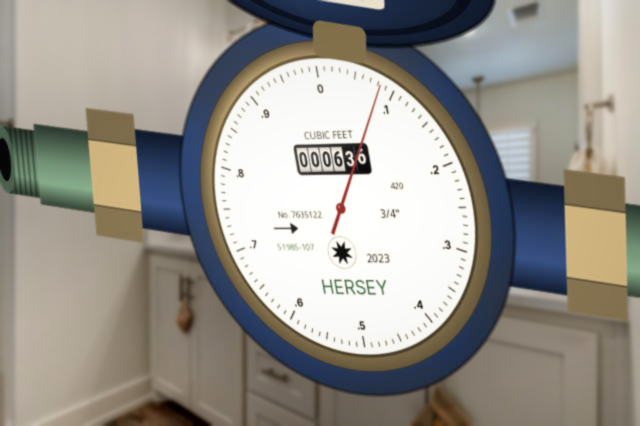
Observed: 636.08 ft³
